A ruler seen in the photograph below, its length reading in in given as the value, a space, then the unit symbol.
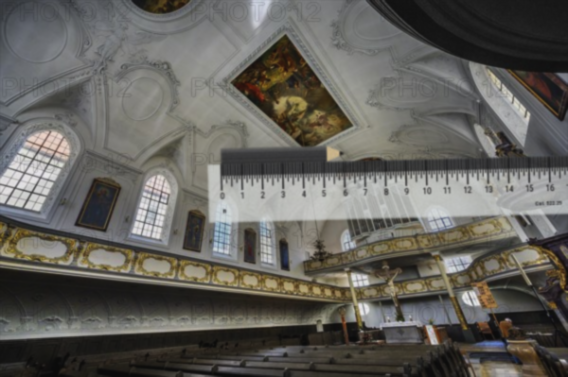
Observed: 6 in
